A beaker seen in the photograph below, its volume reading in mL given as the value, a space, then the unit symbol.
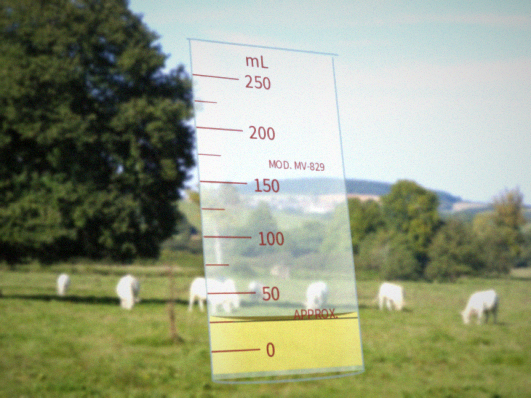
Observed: 25 mL
